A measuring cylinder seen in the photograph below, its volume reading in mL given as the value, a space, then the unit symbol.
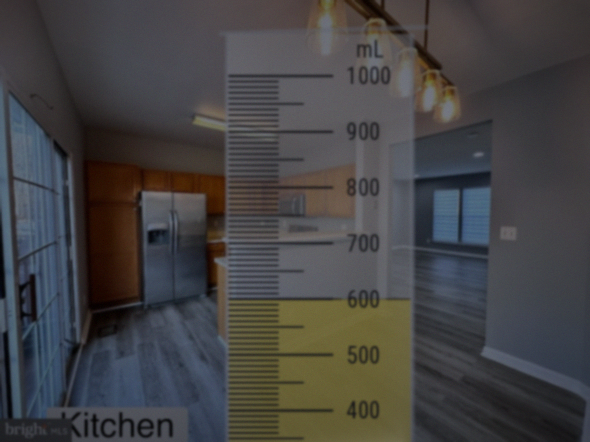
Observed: 600 mL
